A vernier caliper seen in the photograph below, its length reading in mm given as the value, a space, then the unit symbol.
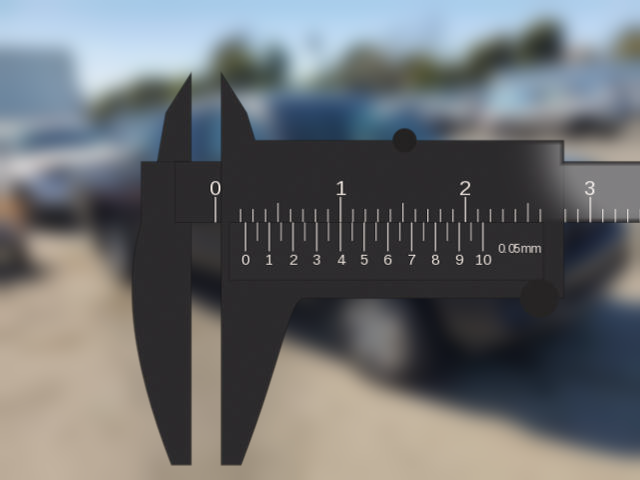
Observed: 2.4 mm
